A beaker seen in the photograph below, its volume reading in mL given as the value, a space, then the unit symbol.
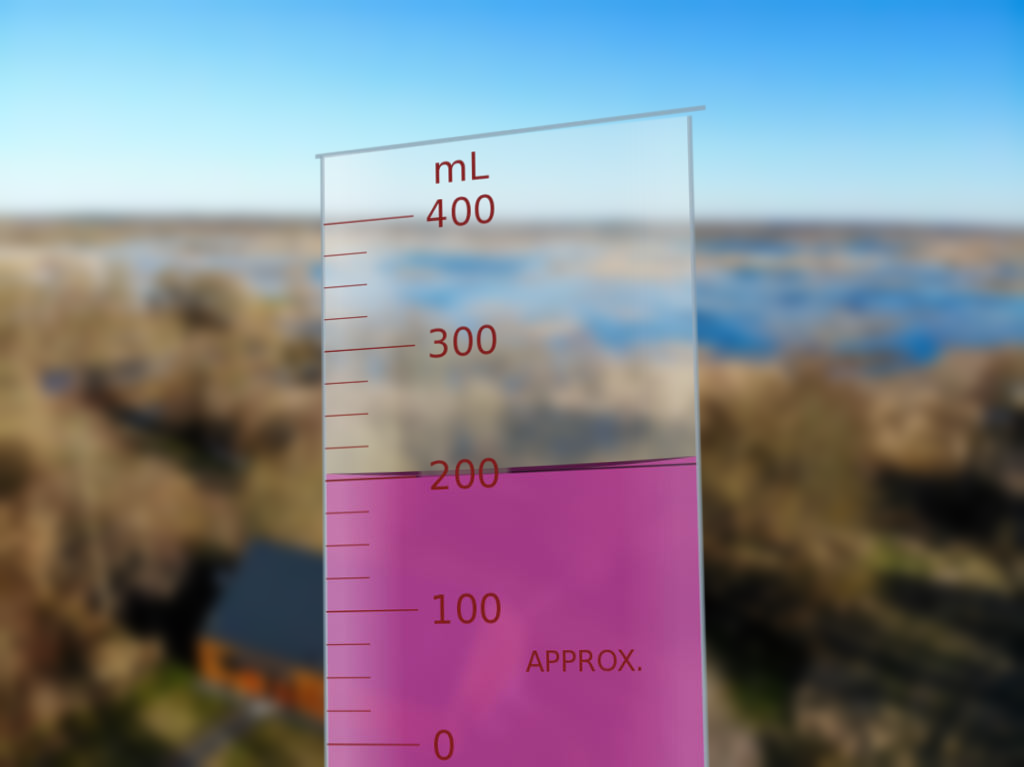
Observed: 200 mL
